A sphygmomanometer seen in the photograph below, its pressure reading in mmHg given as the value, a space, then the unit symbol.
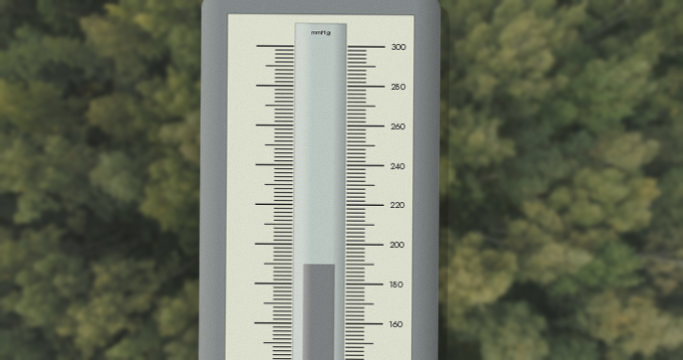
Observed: 190 mmHg
